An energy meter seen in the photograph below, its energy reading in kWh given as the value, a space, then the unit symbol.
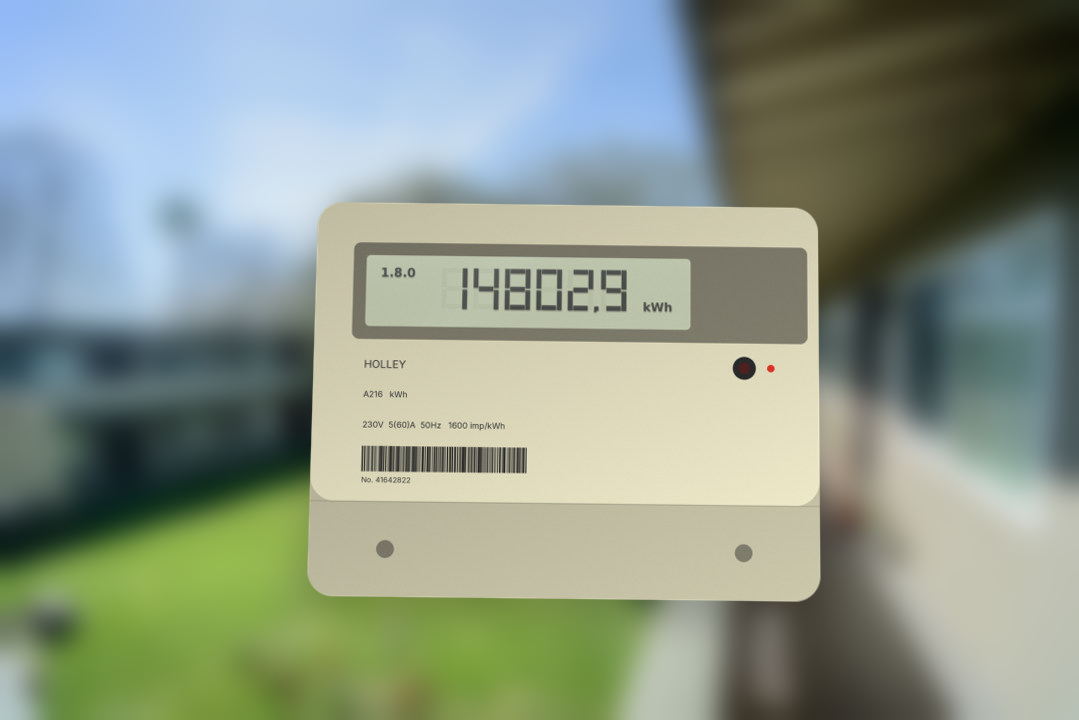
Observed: 14802.9 kWh
